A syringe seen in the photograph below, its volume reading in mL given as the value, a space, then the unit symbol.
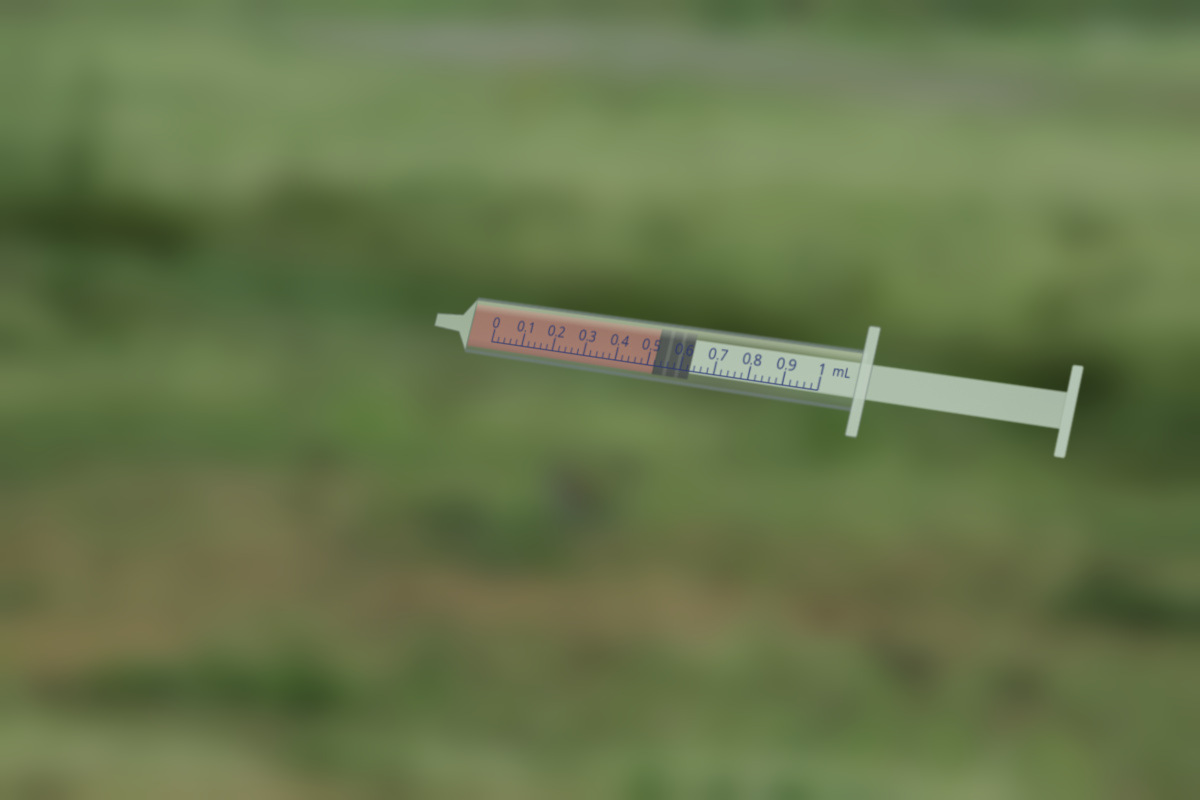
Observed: 0.52 mL
